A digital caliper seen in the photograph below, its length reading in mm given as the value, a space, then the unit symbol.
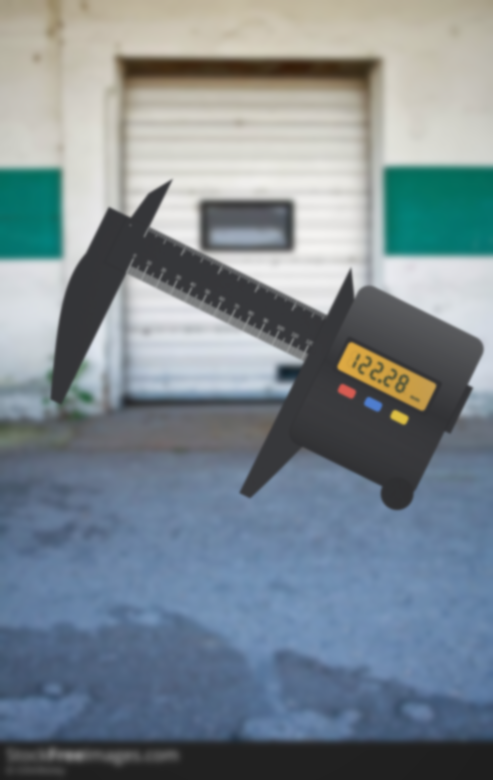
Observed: 122.28 mm
